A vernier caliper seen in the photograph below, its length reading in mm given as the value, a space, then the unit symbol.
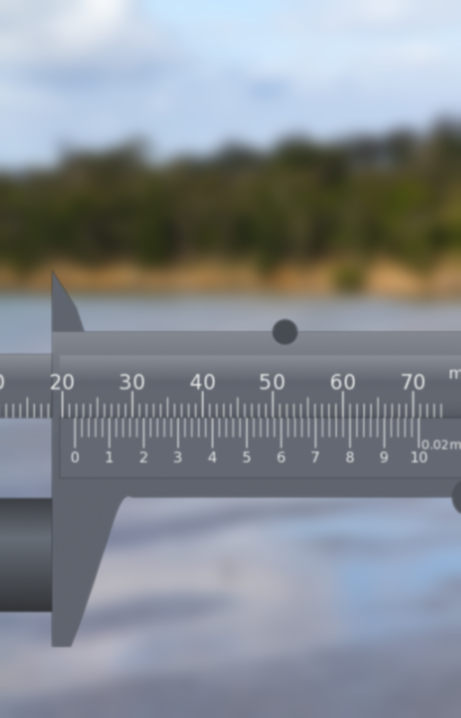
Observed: 21.8 mm
